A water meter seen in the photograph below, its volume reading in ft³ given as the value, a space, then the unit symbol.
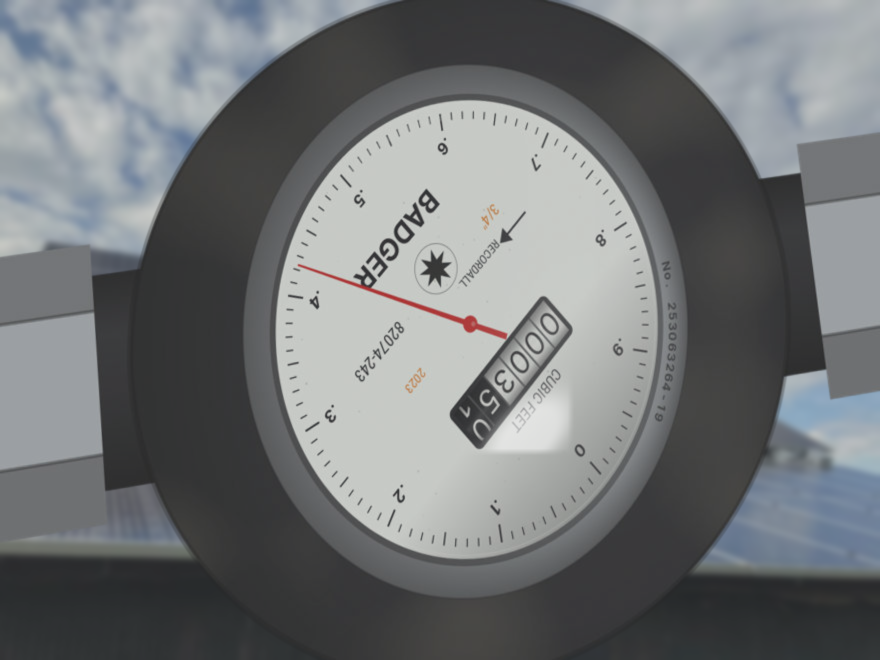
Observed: 350.42 ft³
